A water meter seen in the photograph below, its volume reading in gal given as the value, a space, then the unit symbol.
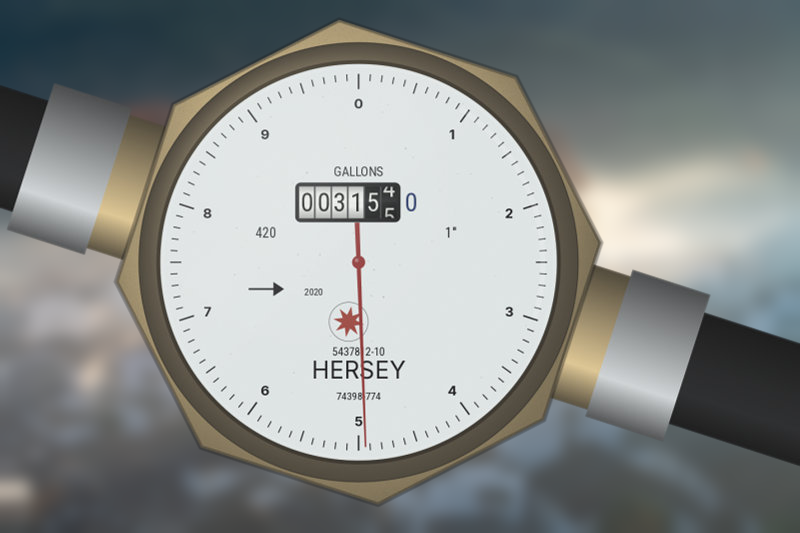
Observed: 31544.9 gal
